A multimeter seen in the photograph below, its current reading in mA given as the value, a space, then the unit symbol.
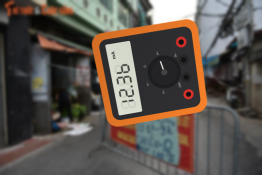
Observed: 12.36 mA
